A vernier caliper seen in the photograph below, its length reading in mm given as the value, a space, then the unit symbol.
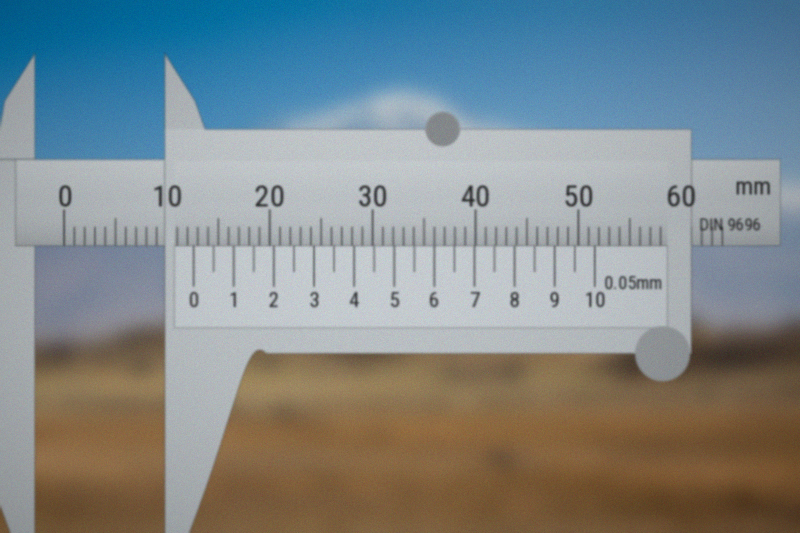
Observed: 12.6 mm
